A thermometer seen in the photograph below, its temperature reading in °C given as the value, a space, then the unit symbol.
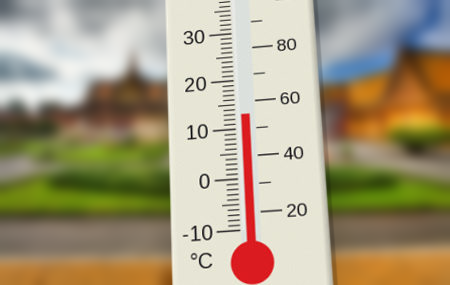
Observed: 13 °C
